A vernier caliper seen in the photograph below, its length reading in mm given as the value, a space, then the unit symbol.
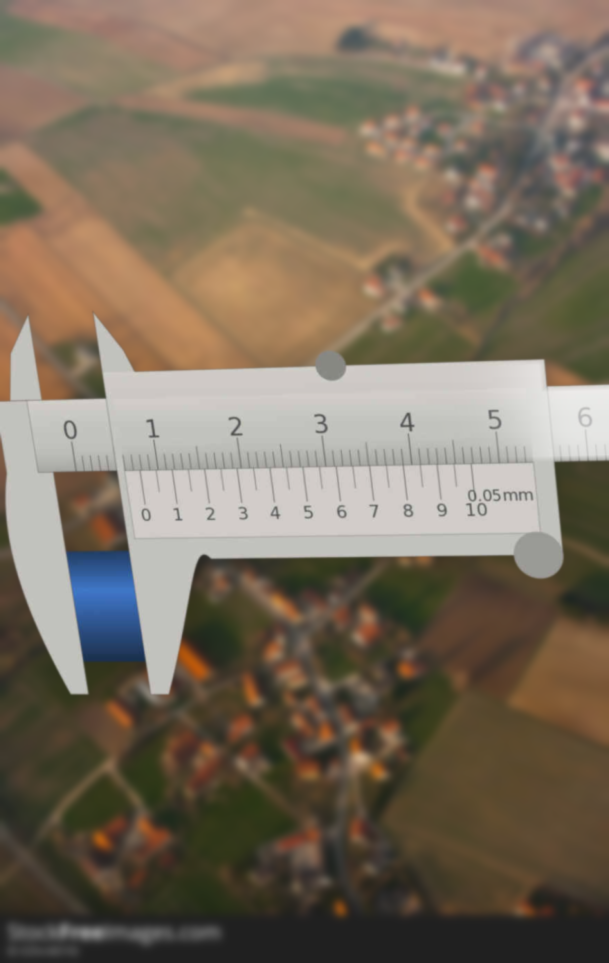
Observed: 7.8 mm
